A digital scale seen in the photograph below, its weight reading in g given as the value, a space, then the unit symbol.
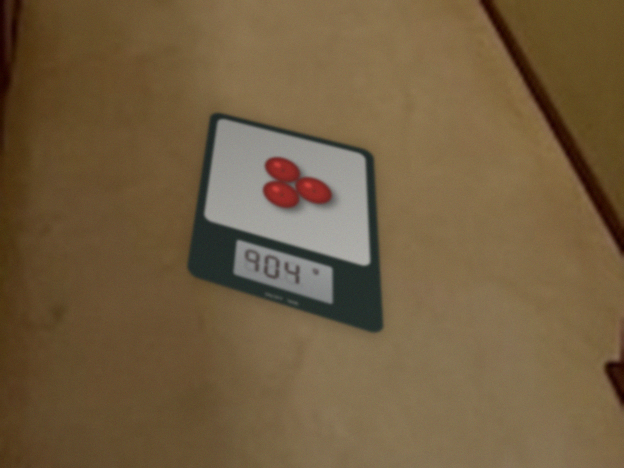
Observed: 904 g
